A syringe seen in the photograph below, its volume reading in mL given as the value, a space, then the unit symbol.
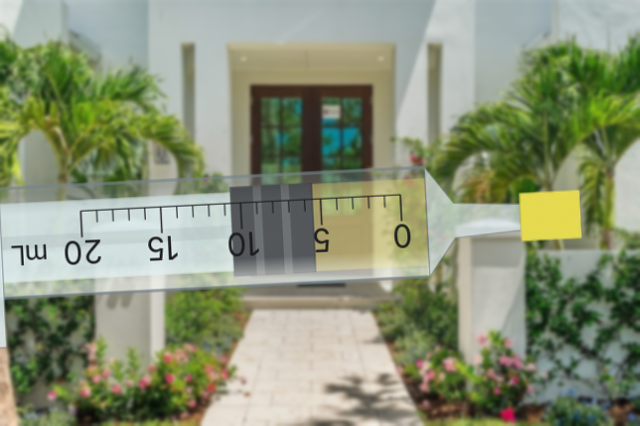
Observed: 5.5 mL
